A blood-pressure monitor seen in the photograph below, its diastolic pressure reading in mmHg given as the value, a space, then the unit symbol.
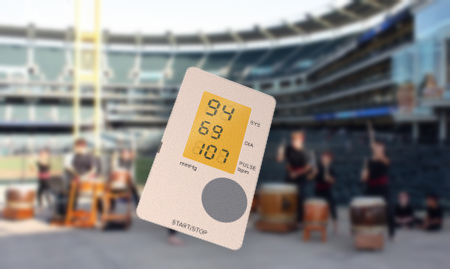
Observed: 69 mmHg
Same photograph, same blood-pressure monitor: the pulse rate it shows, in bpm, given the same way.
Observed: 107 bpm
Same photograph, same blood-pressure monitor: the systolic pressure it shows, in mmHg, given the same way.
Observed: 94 mmHg
